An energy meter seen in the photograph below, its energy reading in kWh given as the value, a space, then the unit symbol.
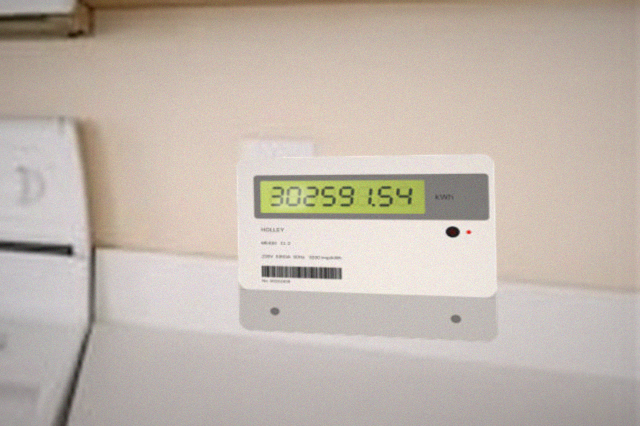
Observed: 302591.54 kWh
